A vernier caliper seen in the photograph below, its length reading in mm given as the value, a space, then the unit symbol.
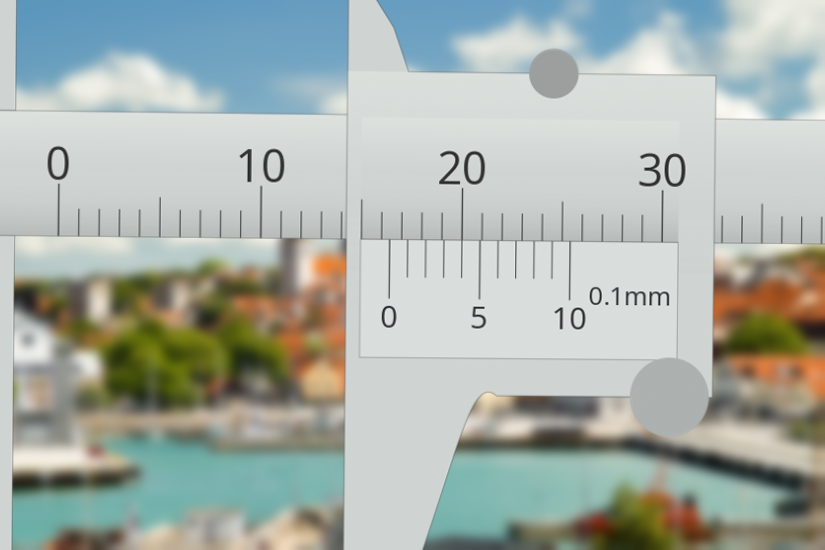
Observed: 16.4 mm
